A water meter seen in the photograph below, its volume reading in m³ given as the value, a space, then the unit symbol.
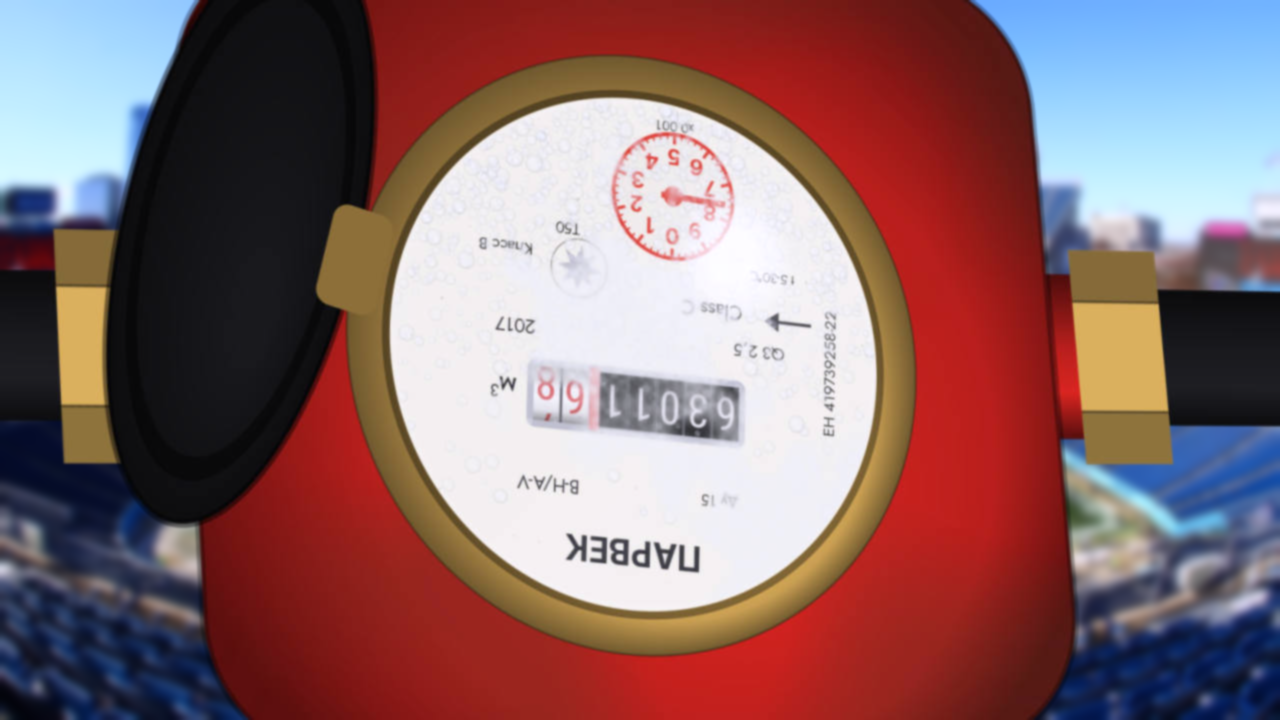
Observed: 63011.677 m³
